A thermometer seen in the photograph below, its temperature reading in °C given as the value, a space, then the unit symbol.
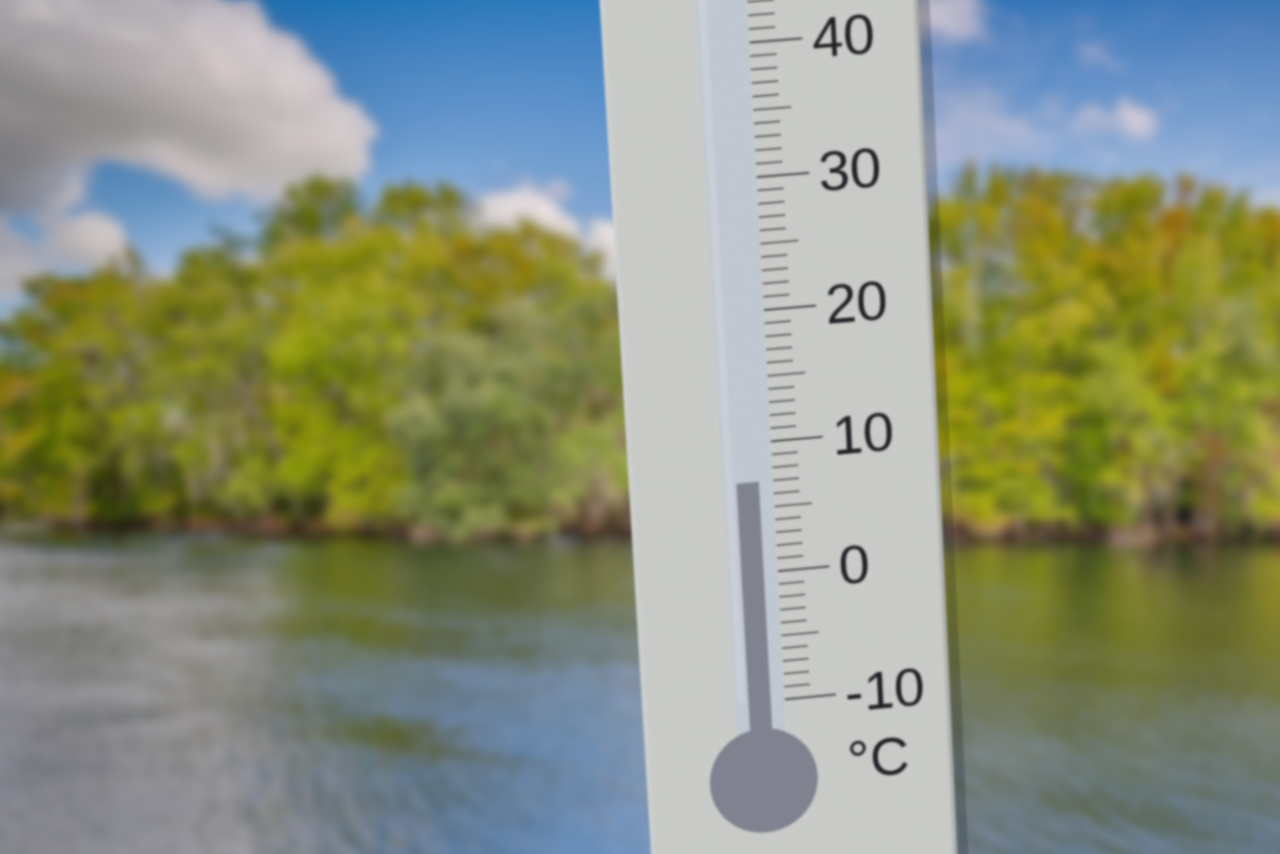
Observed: 7 °C
